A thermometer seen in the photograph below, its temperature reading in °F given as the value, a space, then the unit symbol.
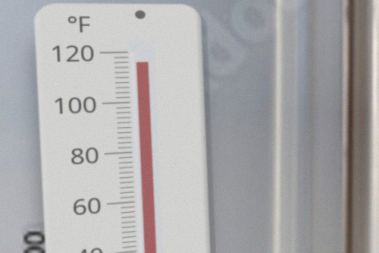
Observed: 116 °F
